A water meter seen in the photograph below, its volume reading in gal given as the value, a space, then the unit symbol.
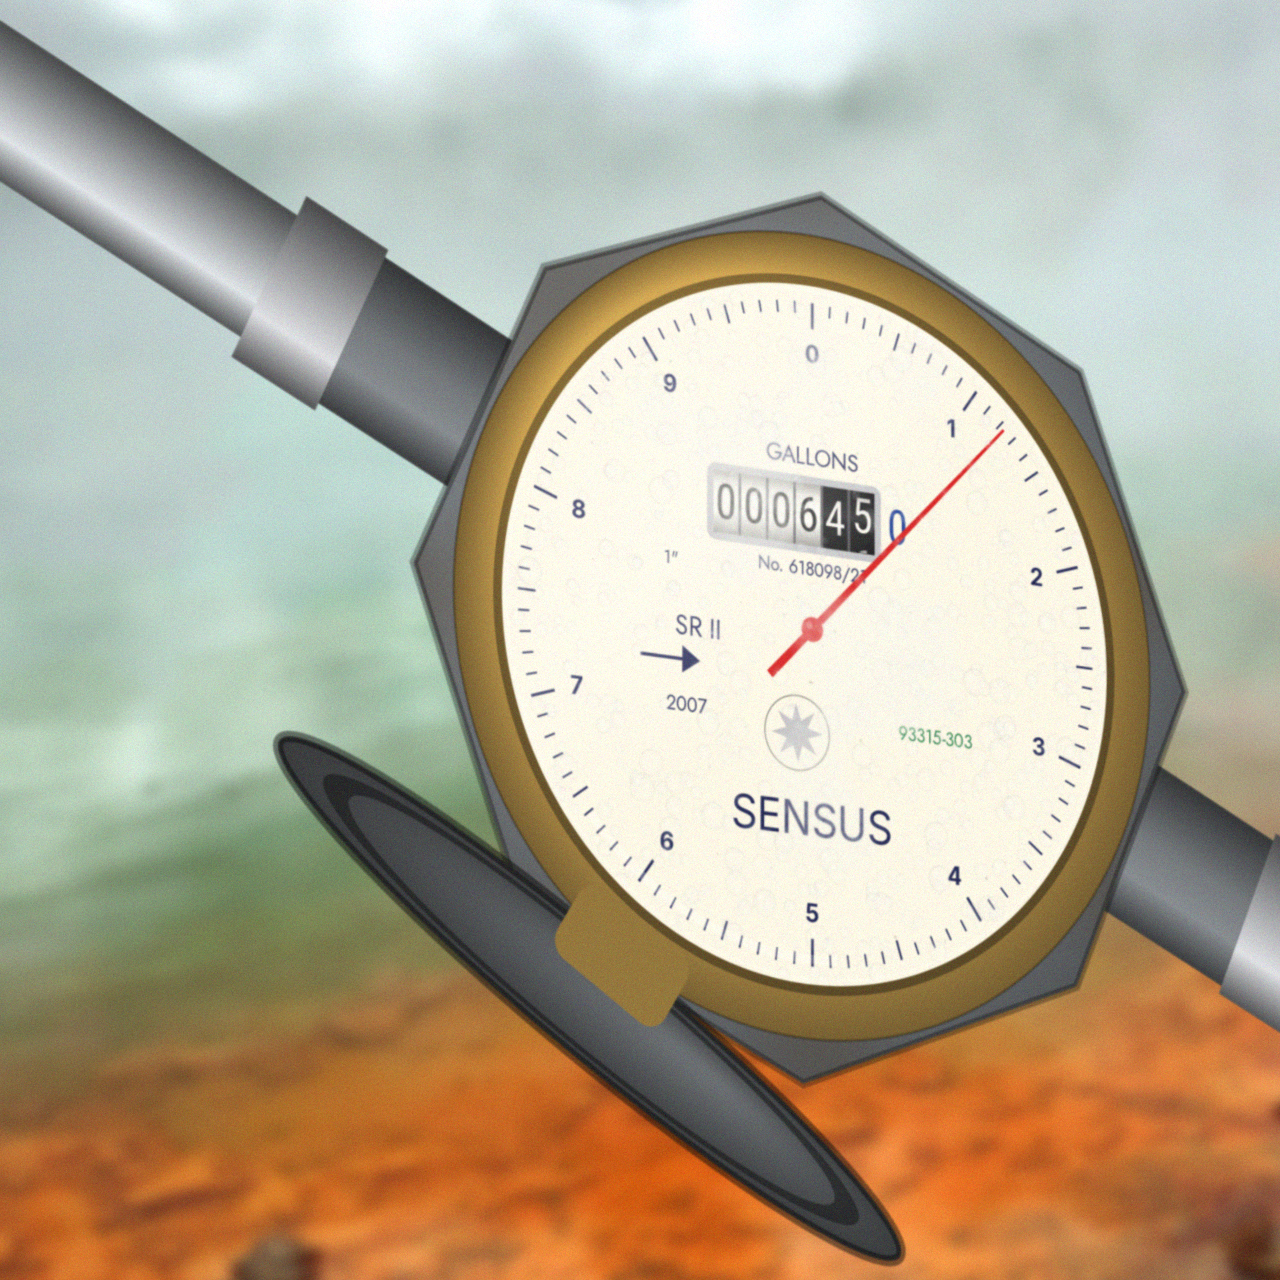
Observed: 6451.2 gal
